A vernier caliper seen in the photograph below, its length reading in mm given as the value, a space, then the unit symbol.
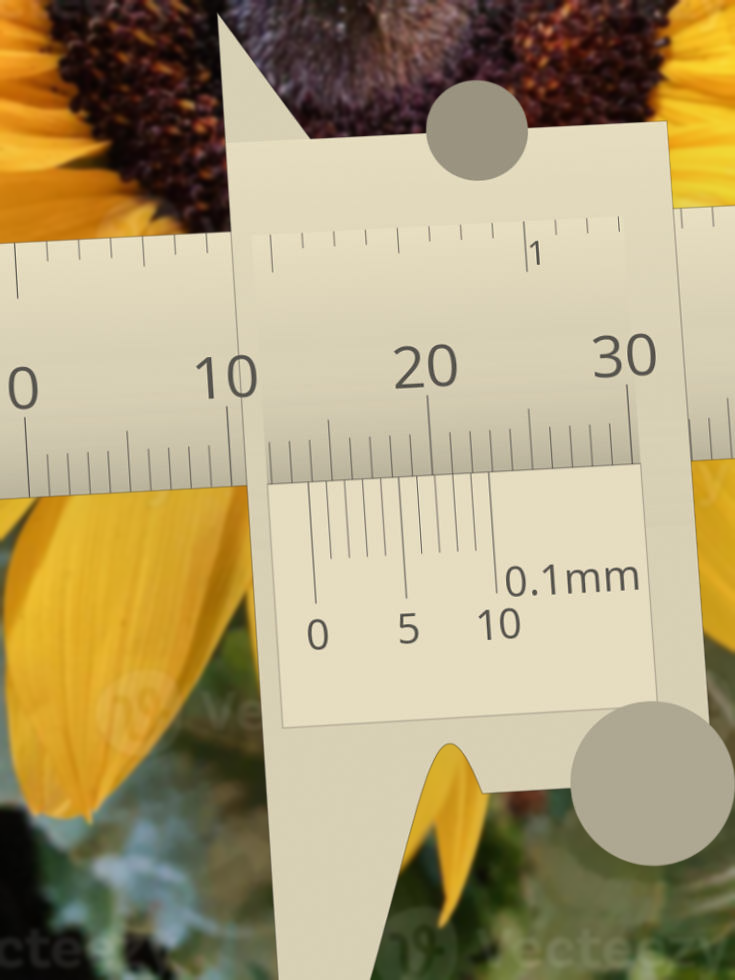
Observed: 13.8 mm
